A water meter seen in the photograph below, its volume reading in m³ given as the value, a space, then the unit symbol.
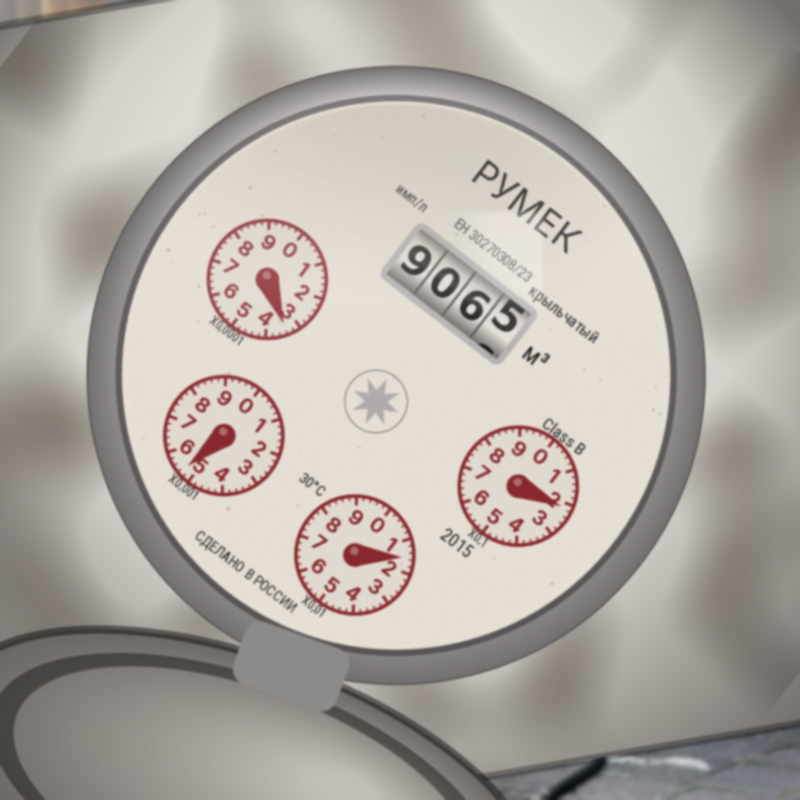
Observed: 9065.2153 m³
